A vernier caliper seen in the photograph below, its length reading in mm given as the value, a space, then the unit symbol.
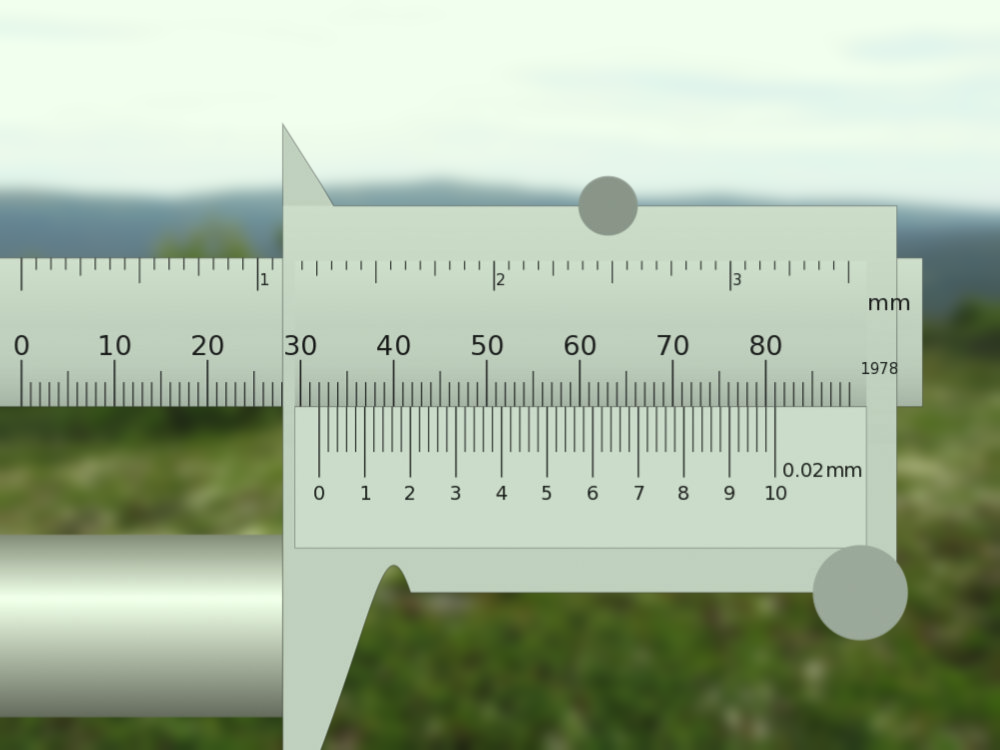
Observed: 32.0 mm
